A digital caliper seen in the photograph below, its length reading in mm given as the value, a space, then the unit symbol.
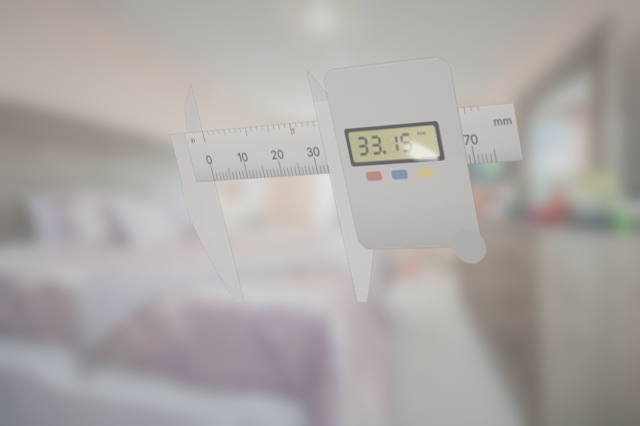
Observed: 33.15 mm
